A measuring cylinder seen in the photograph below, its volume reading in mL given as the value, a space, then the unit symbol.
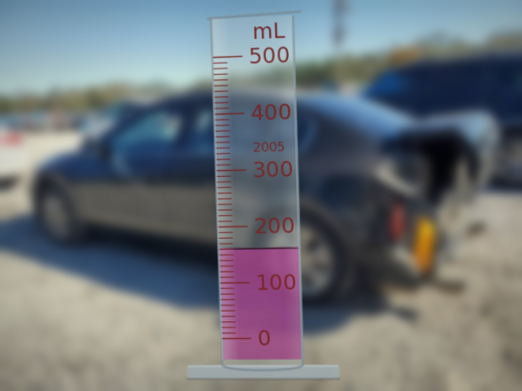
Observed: 160 mL
